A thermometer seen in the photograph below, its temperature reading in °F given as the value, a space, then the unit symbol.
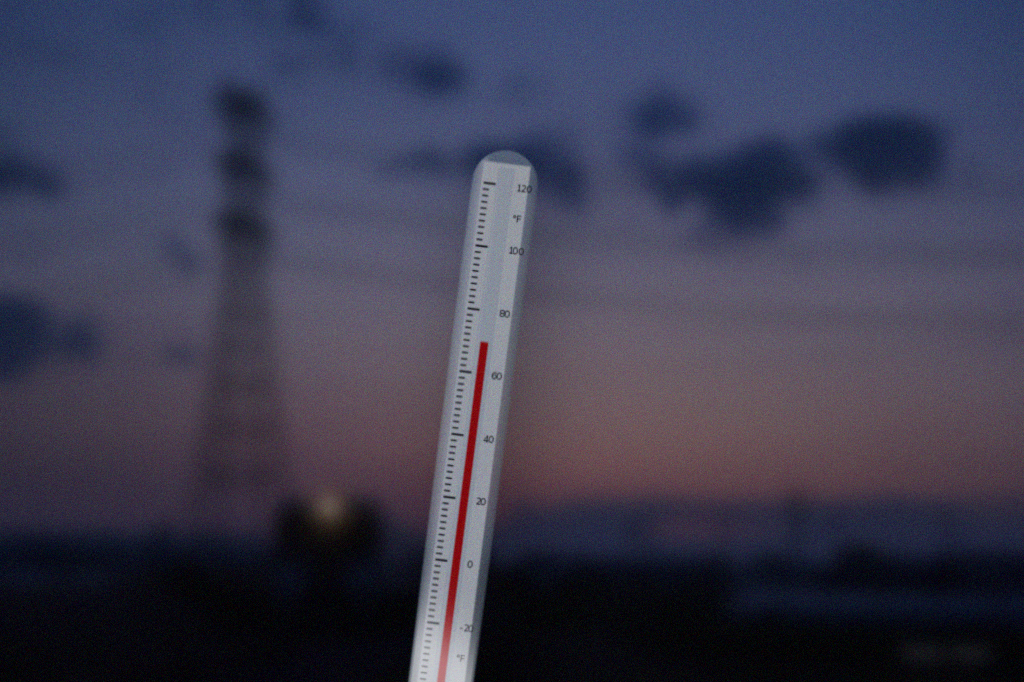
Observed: 70 °F
